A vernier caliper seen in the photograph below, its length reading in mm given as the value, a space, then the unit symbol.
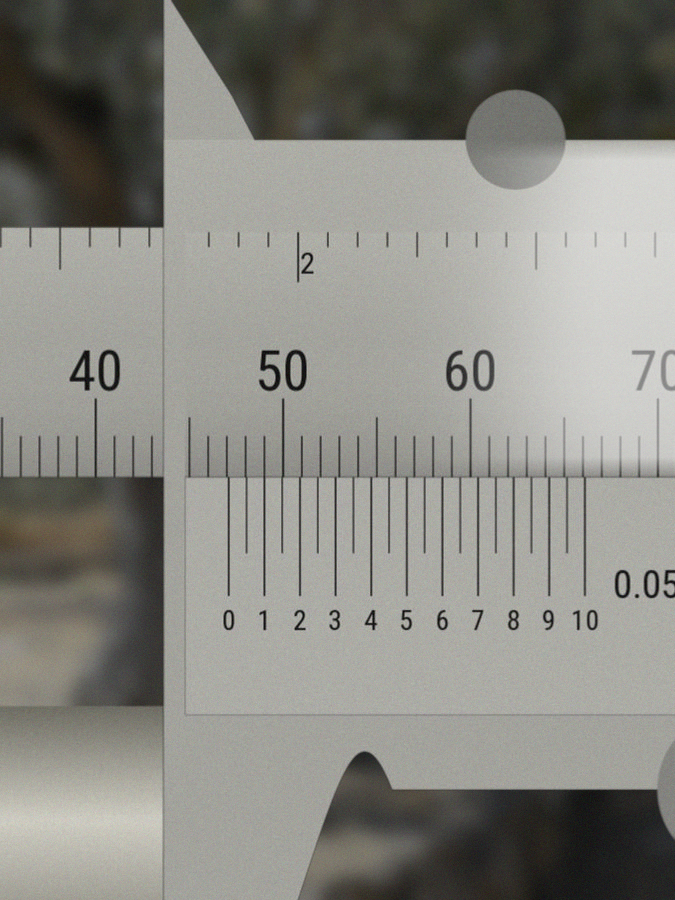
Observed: 47.1 mm
